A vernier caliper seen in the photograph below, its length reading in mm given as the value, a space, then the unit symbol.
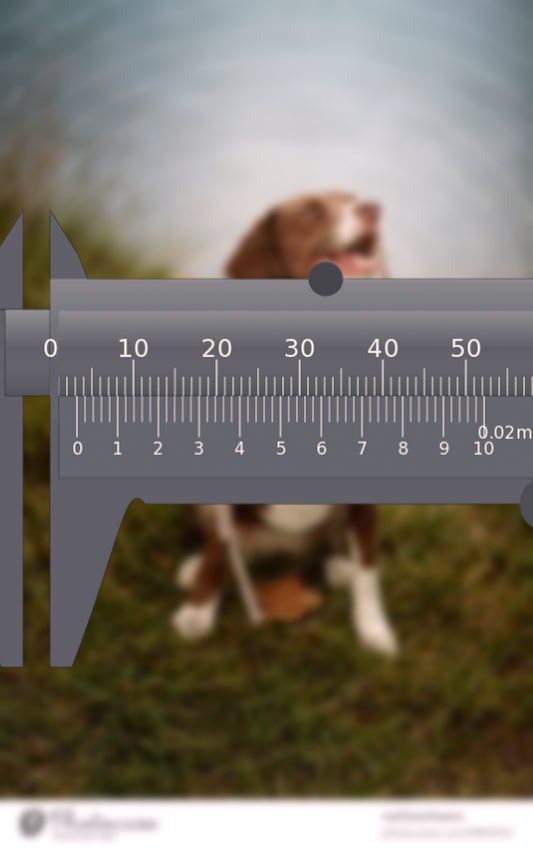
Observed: 3.2 mm
